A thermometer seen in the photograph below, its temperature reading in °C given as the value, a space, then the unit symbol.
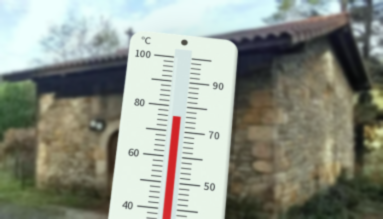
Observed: 76 °C
